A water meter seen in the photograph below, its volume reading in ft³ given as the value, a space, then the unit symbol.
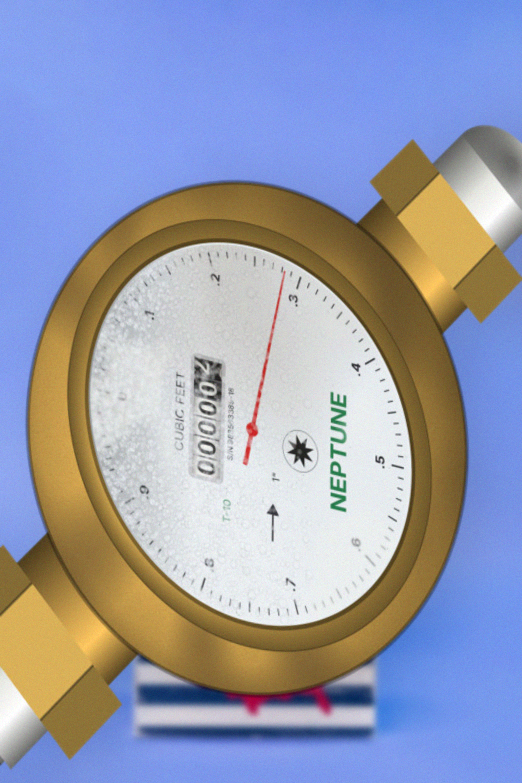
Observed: 2.28 ft³
